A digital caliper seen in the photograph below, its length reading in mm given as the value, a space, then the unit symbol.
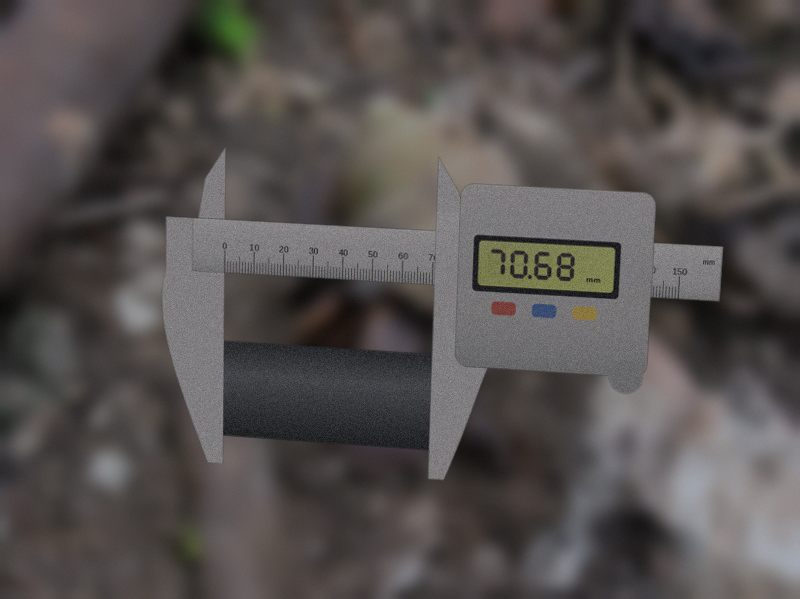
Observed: 70.68 mm
